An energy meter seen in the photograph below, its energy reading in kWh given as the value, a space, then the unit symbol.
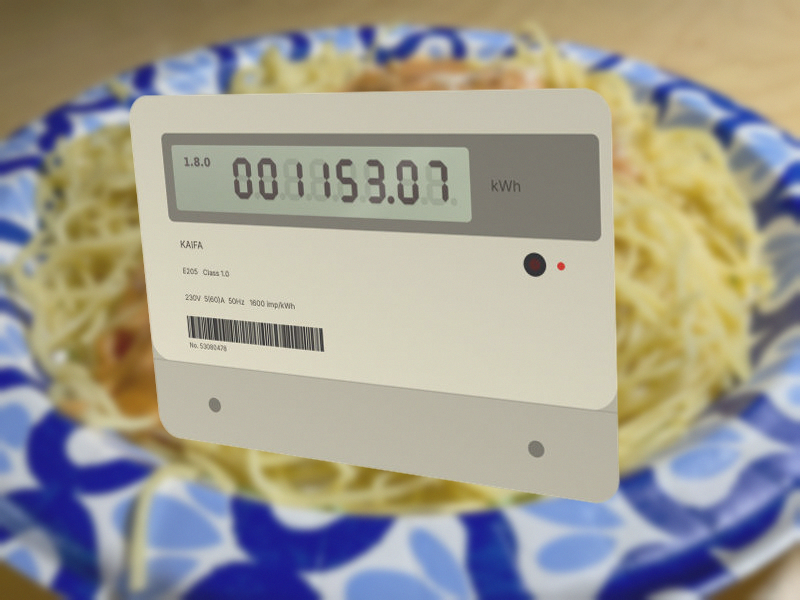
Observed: 1153.07 kWh
